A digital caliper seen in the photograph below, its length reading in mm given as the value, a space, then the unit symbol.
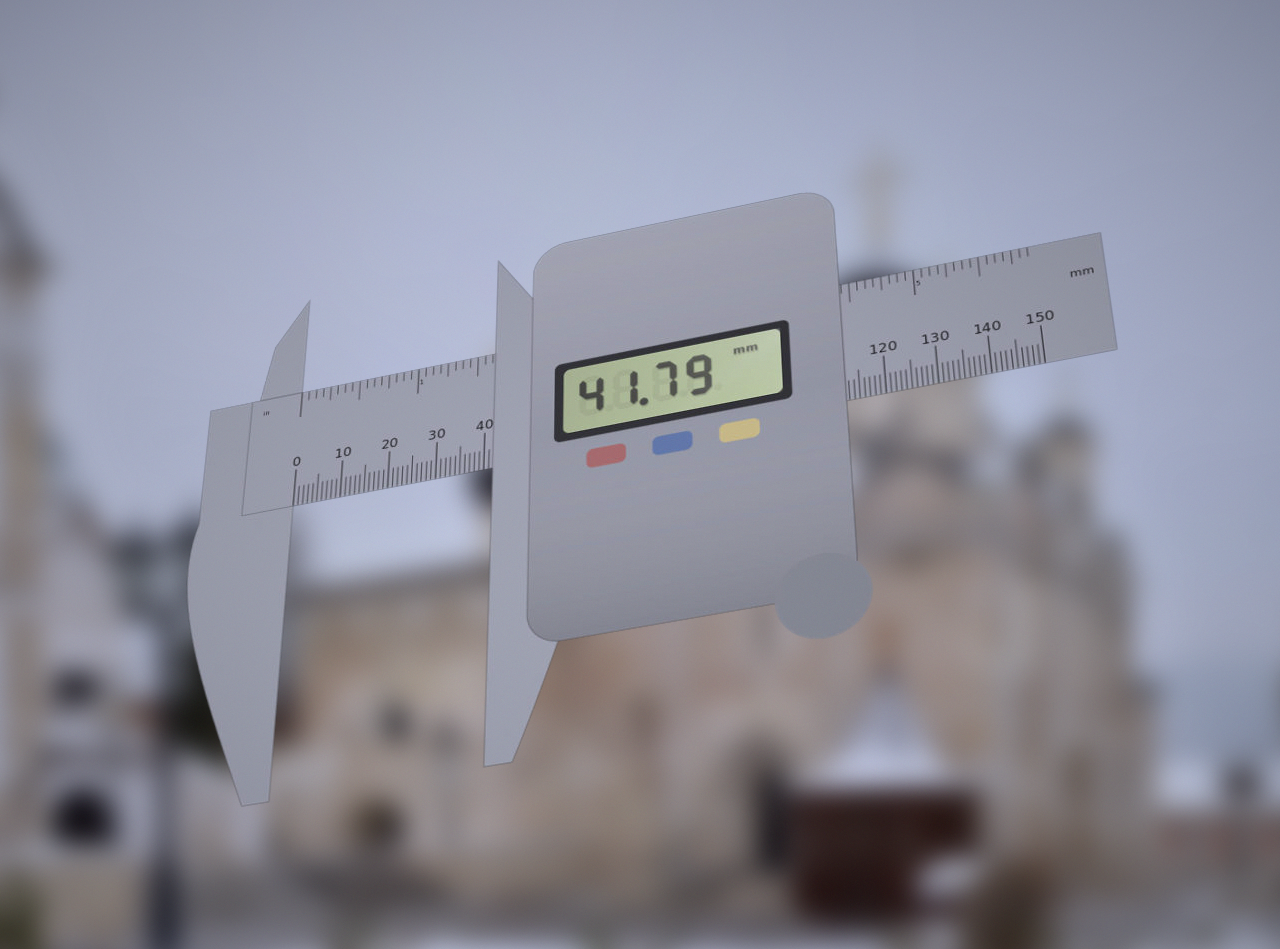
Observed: 41.79 mm
